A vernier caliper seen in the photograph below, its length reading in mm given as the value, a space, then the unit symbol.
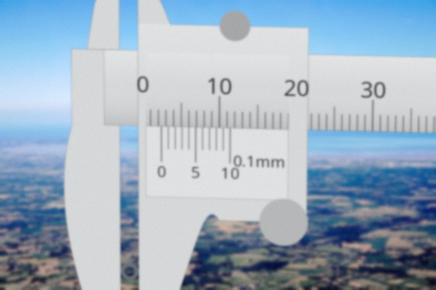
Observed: 2.4 mm
